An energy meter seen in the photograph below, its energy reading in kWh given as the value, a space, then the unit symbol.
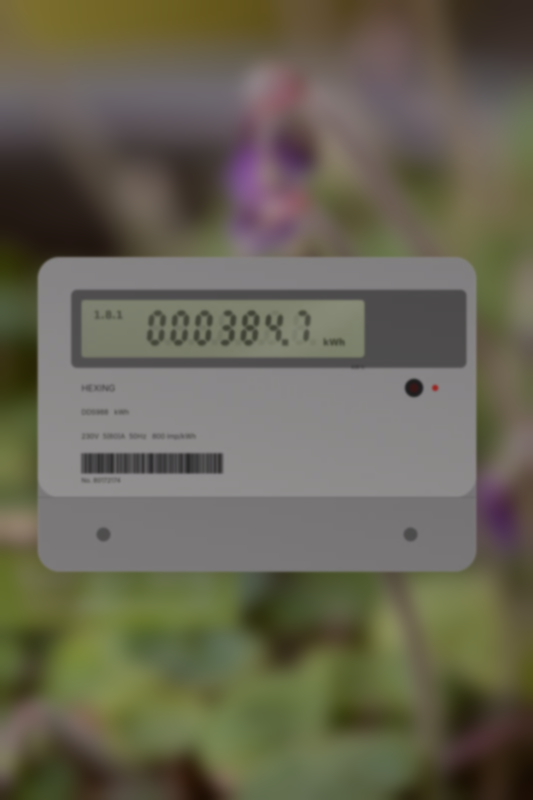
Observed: 384.7 kWh
